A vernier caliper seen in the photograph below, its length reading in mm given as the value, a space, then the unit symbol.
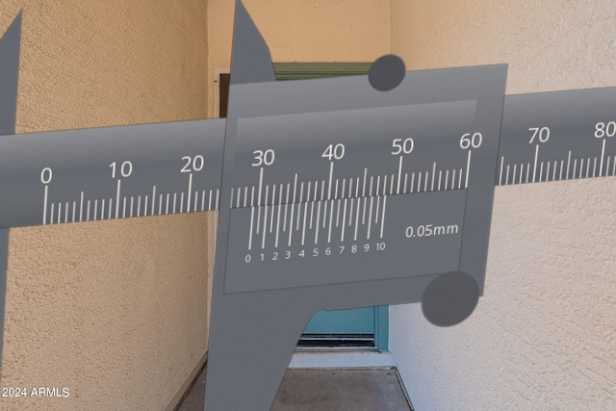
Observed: 29.2 mm
